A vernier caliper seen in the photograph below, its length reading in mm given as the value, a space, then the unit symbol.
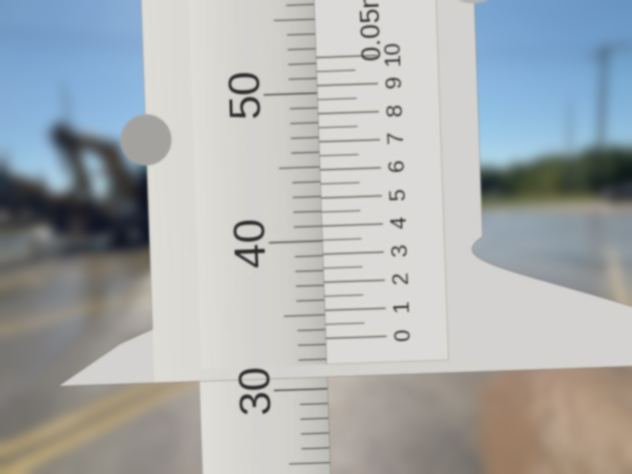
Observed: 33.4 mm
